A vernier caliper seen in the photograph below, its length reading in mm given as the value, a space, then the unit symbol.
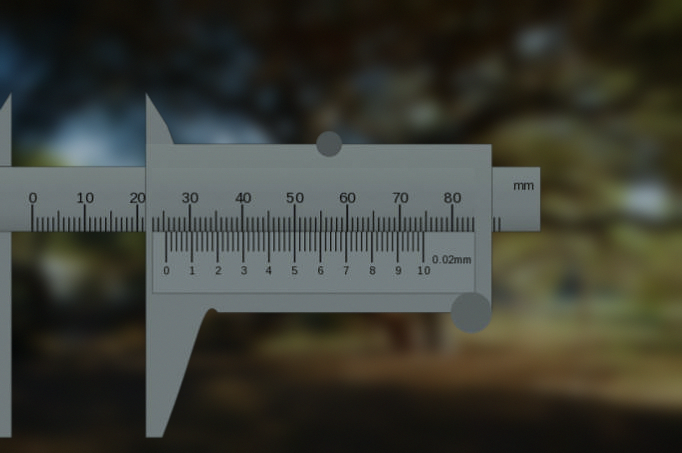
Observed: 25.5 mm
